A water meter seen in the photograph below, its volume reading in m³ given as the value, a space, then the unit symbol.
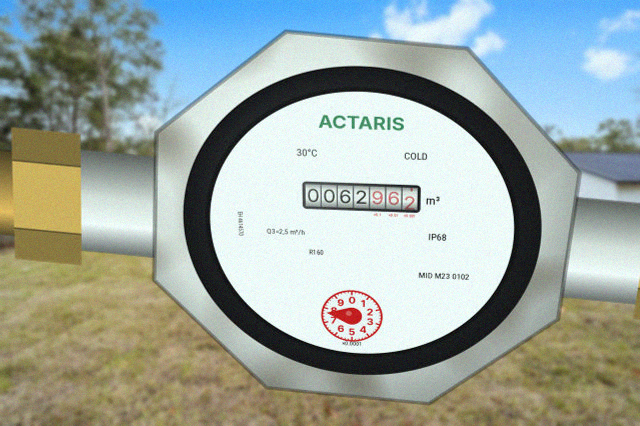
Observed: 62.9617 m³
